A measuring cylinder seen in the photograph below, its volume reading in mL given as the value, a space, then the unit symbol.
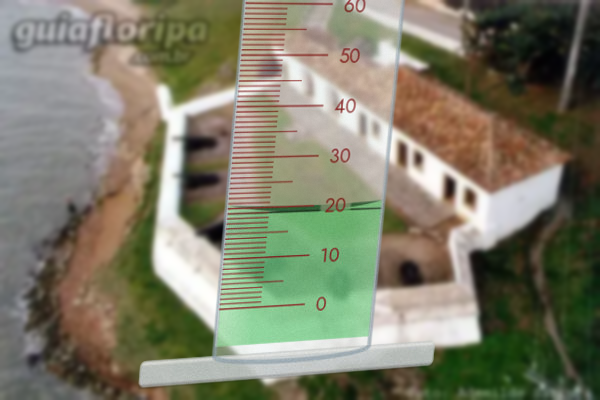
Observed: 19 mL
